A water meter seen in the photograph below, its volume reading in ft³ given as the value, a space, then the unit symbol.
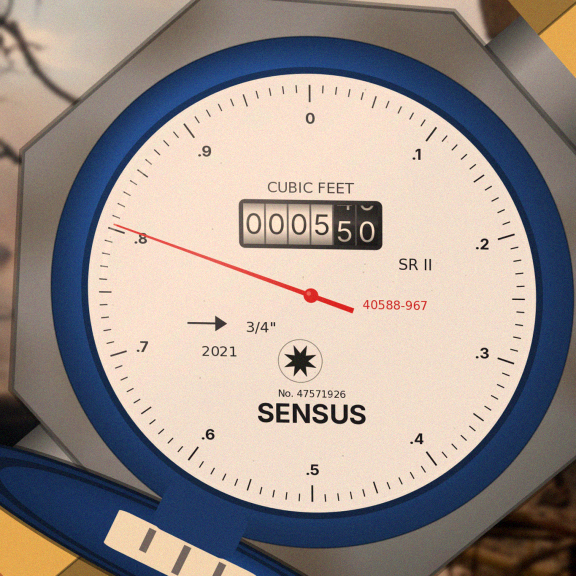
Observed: 549.80 ft³
